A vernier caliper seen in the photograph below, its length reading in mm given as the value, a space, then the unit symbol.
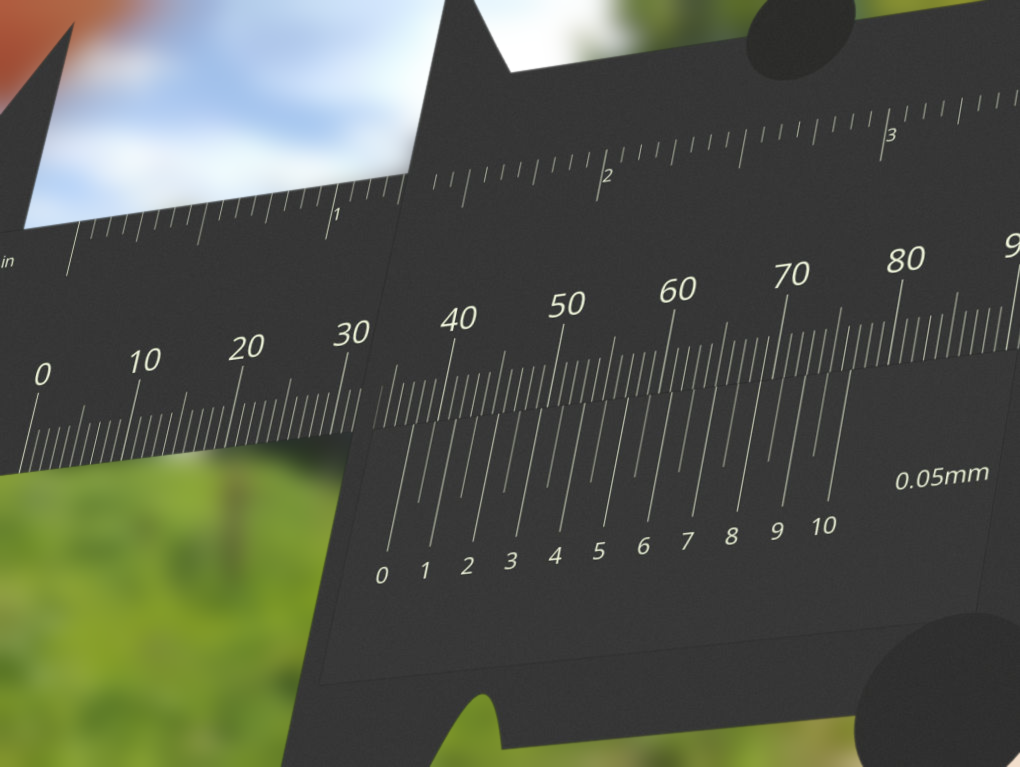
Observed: 37.8 mm
